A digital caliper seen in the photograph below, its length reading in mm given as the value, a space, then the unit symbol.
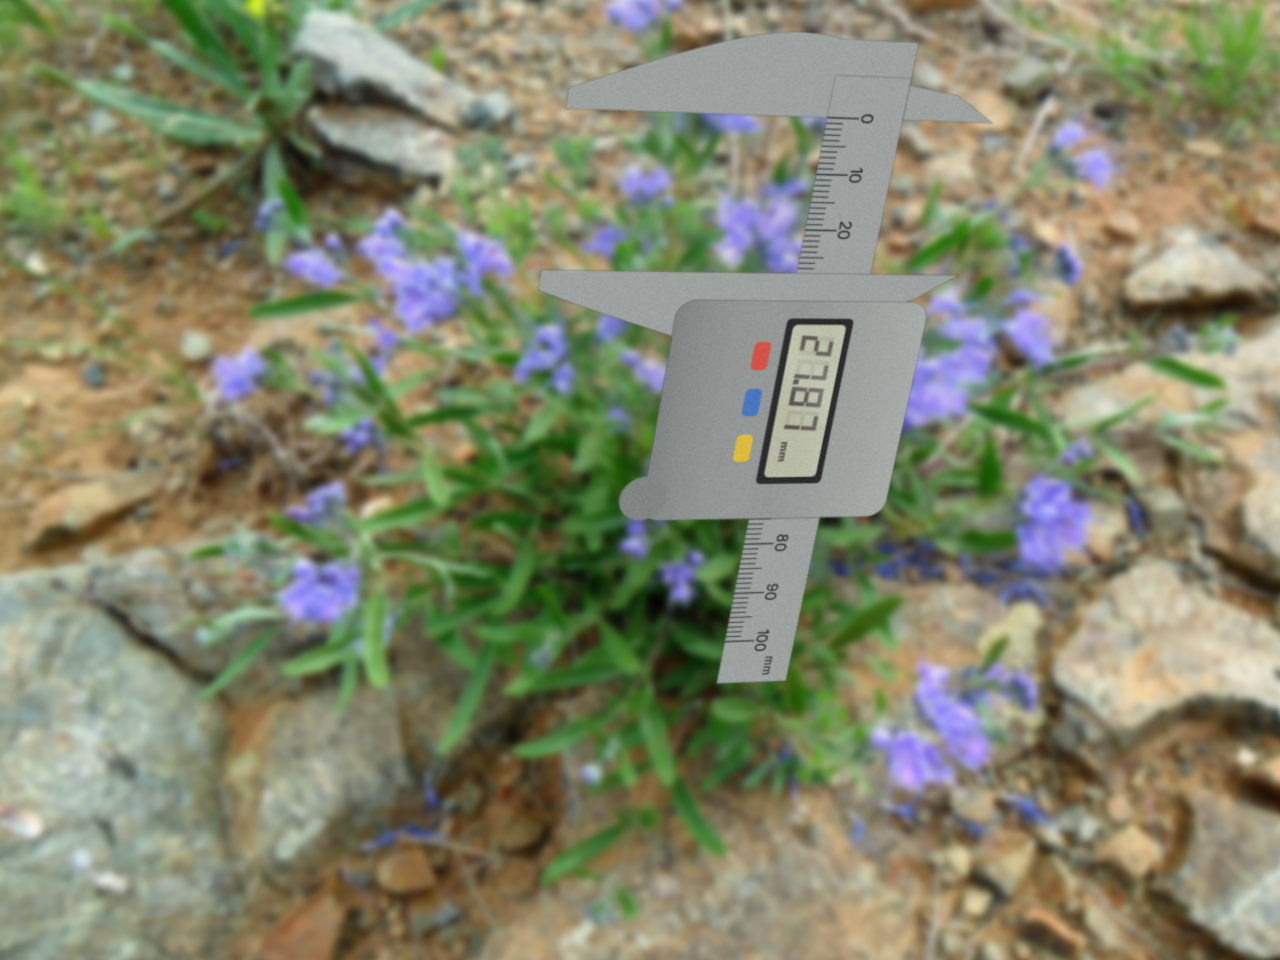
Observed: 27.87 mm
